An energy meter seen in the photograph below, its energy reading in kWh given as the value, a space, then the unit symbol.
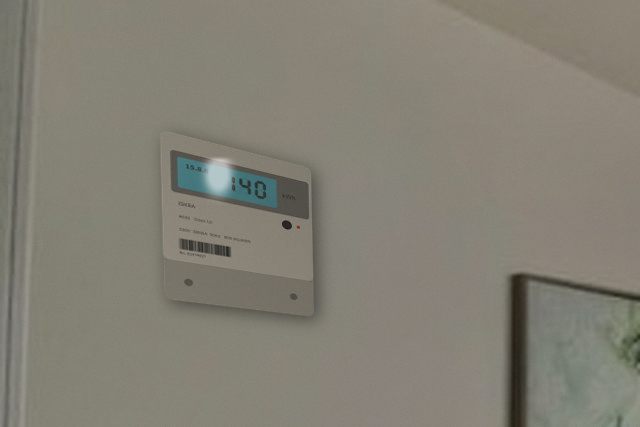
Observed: 140 kWh
